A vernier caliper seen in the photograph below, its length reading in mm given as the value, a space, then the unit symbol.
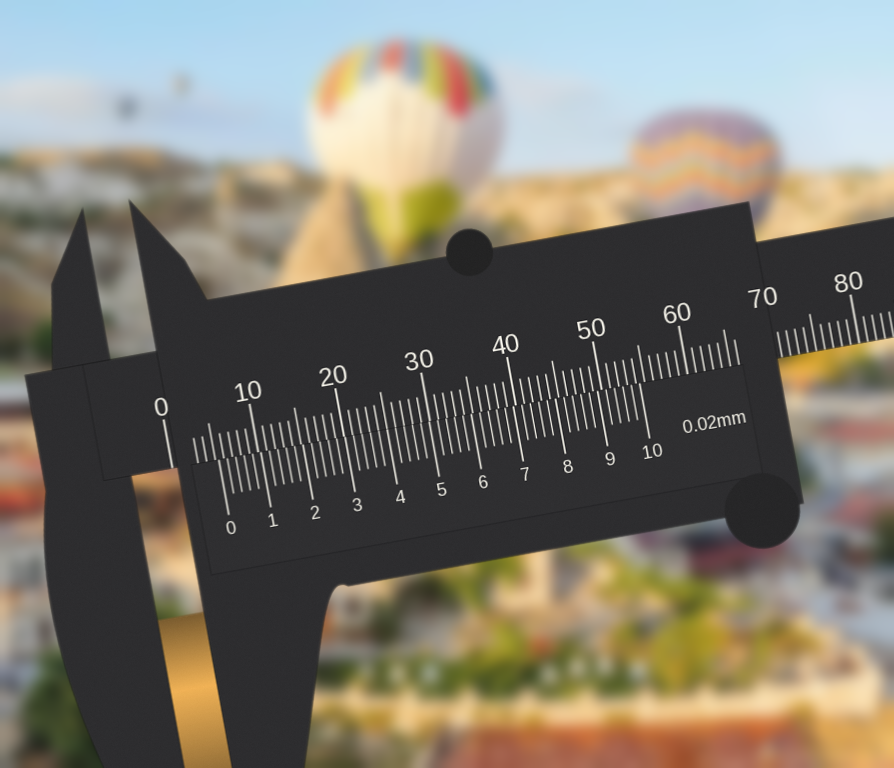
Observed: 5.4 mm
